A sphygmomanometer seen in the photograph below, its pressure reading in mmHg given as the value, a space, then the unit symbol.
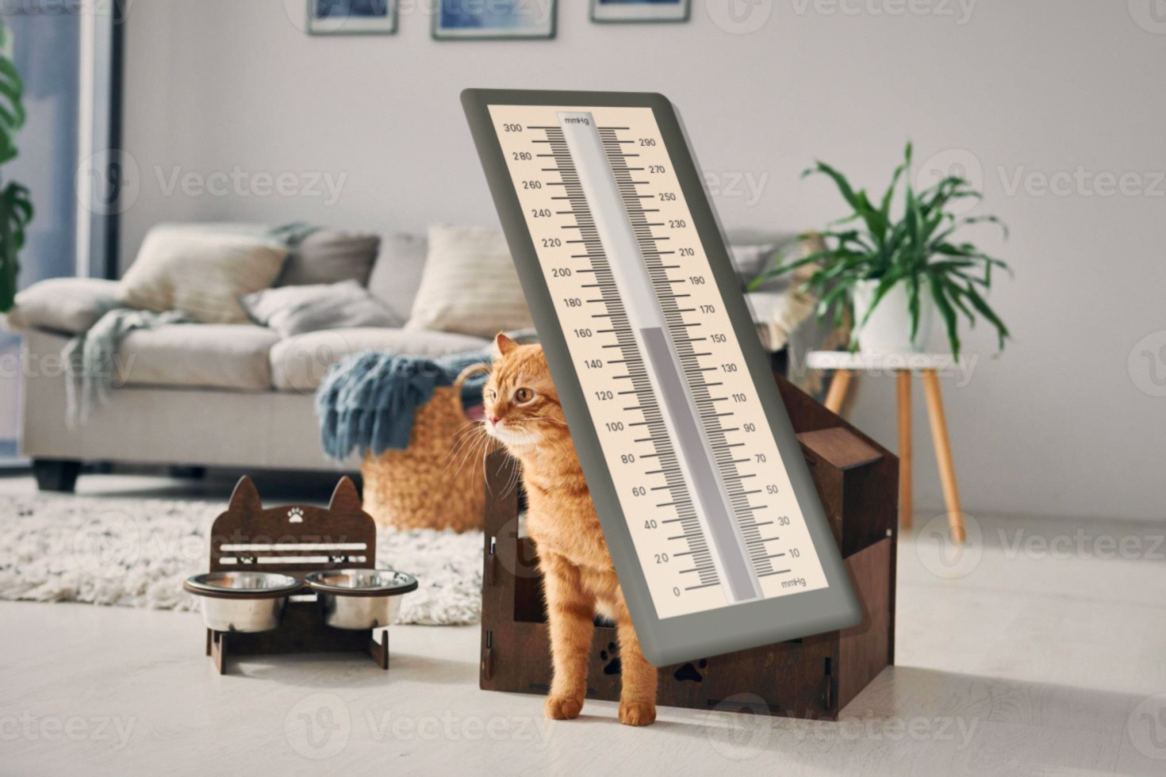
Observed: 160 mmHg
